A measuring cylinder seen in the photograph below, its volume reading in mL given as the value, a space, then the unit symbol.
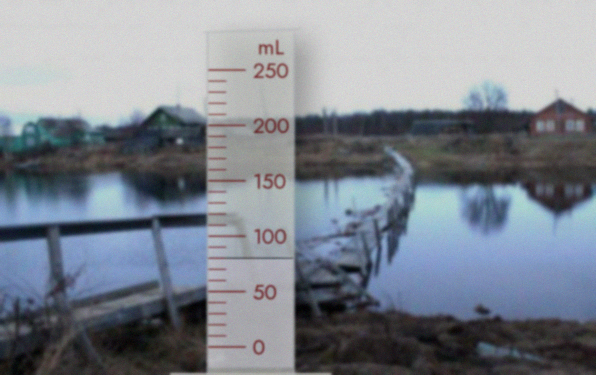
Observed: 80 mL
